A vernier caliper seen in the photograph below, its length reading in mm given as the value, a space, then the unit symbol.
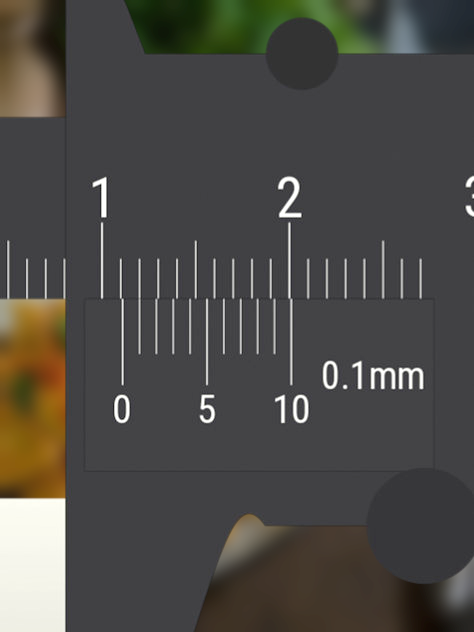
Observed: 11.1 mm
